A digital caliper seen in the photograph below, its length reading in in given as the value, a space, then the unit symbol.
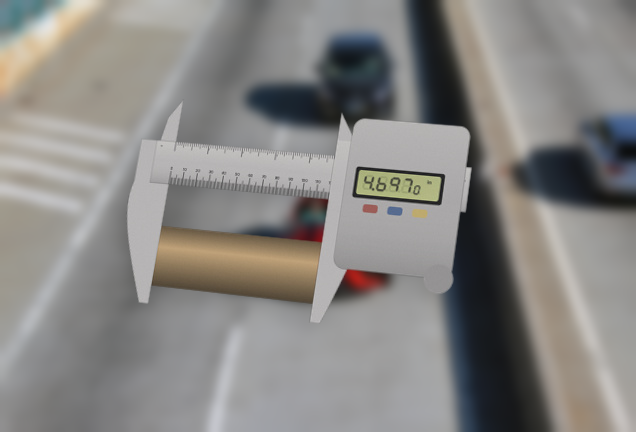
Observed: 4.6970 in
